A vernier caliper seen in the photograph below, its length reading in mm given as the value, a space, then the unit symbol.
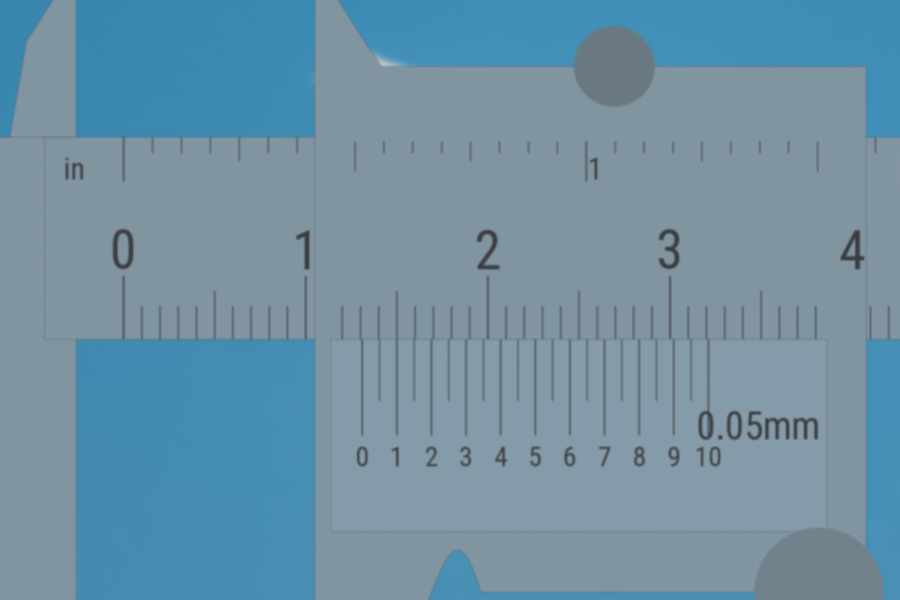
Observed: 13.1 mm
